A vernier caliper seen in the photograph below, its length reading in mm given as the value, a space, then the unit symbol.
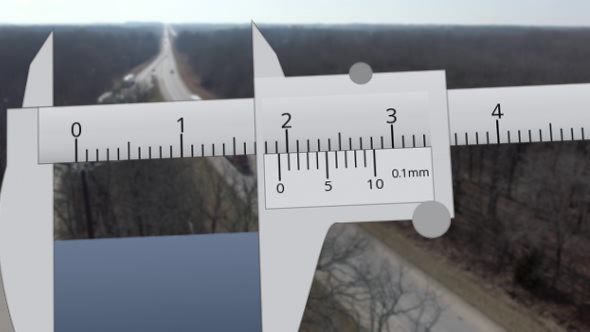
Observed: 19.2 mm
